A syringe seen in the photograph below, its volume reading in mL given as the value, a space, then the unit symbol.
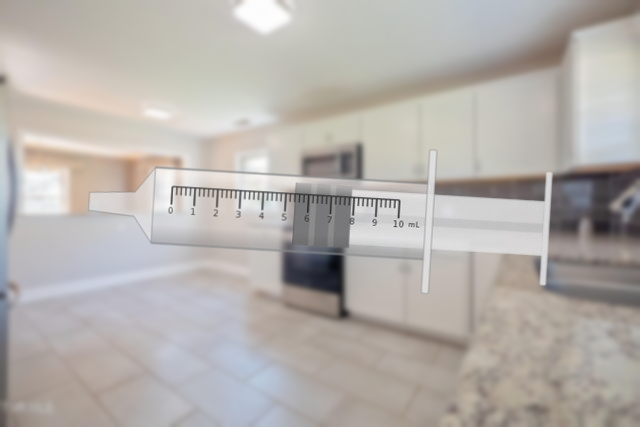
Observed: 5.4 mL
